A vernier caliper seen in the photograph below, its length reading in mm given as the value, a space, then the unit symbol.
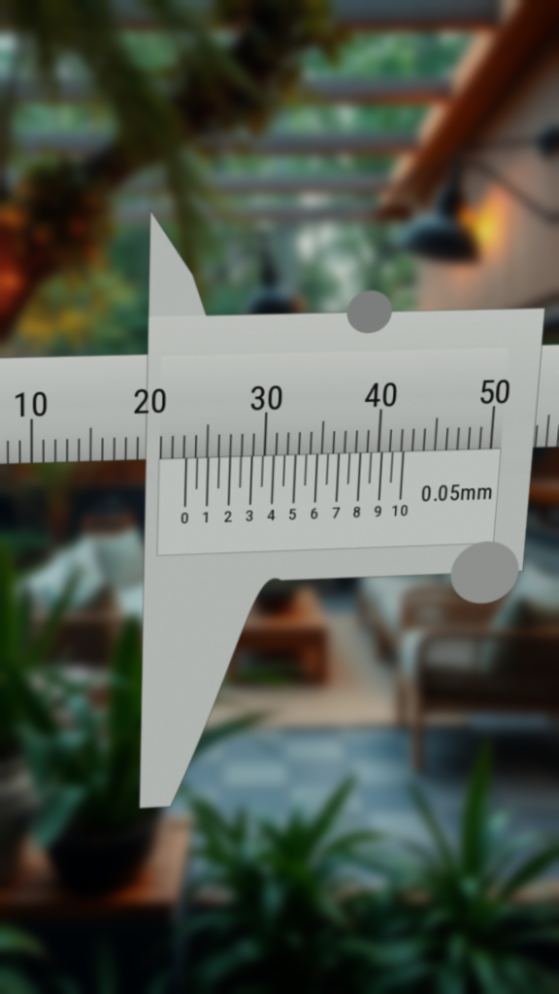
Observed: 23.2 mm
